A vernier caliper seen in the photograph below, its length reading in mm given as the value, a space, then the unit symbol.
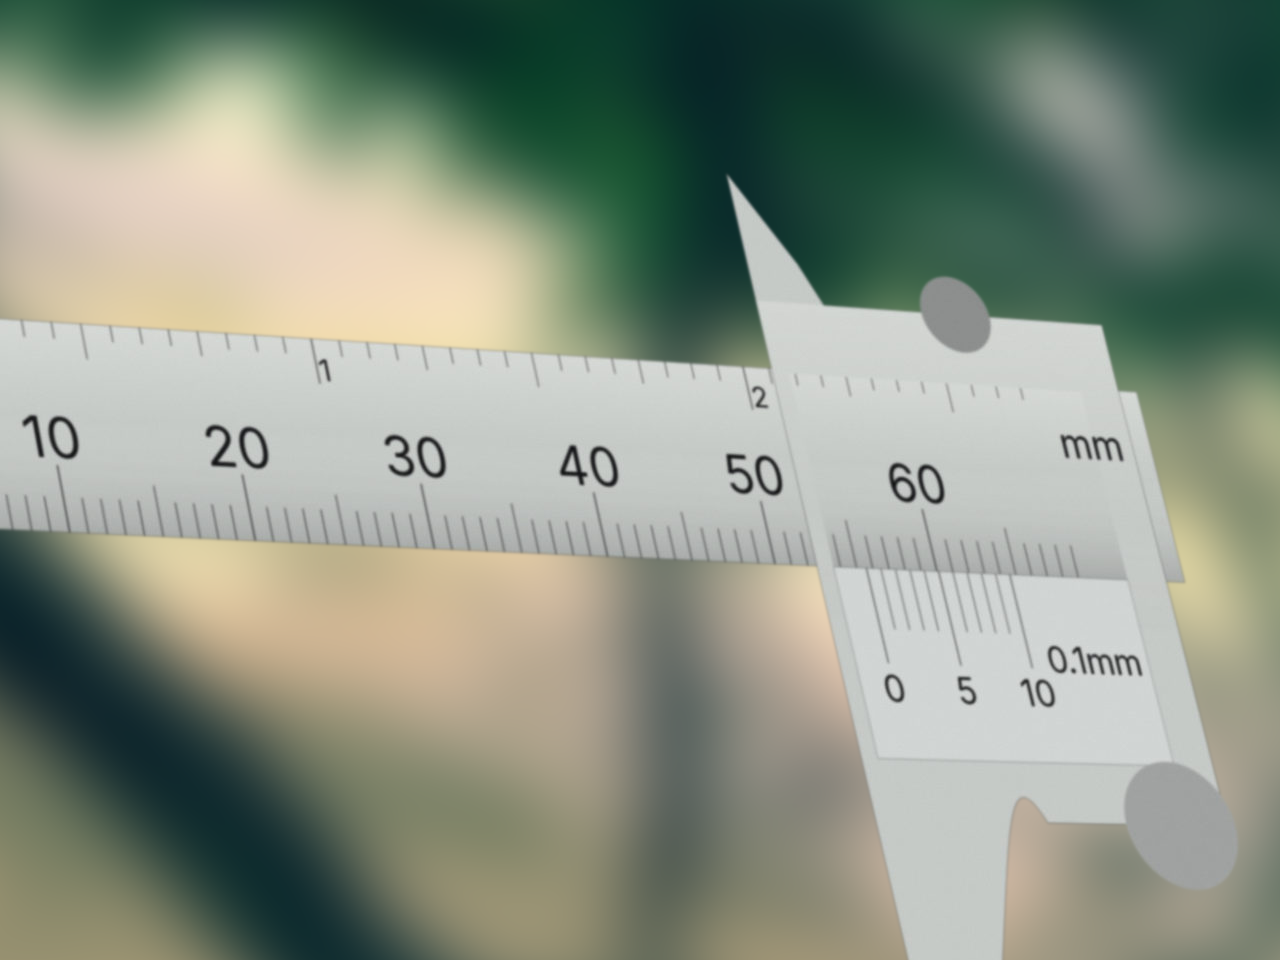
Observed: 55.6 mm
